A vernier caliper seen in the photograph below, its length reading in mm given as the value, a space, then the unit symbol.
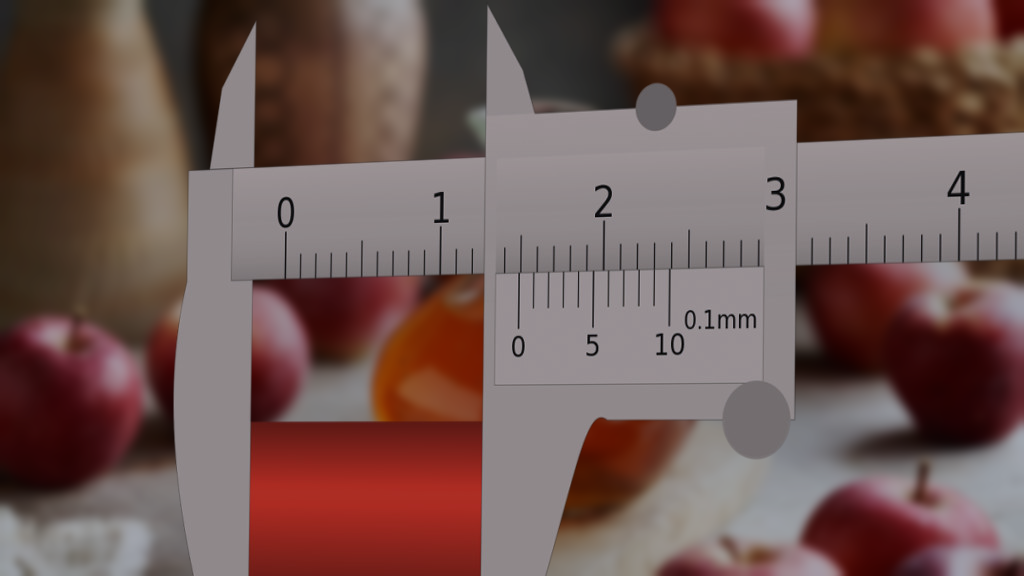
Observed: 14.9 mm
